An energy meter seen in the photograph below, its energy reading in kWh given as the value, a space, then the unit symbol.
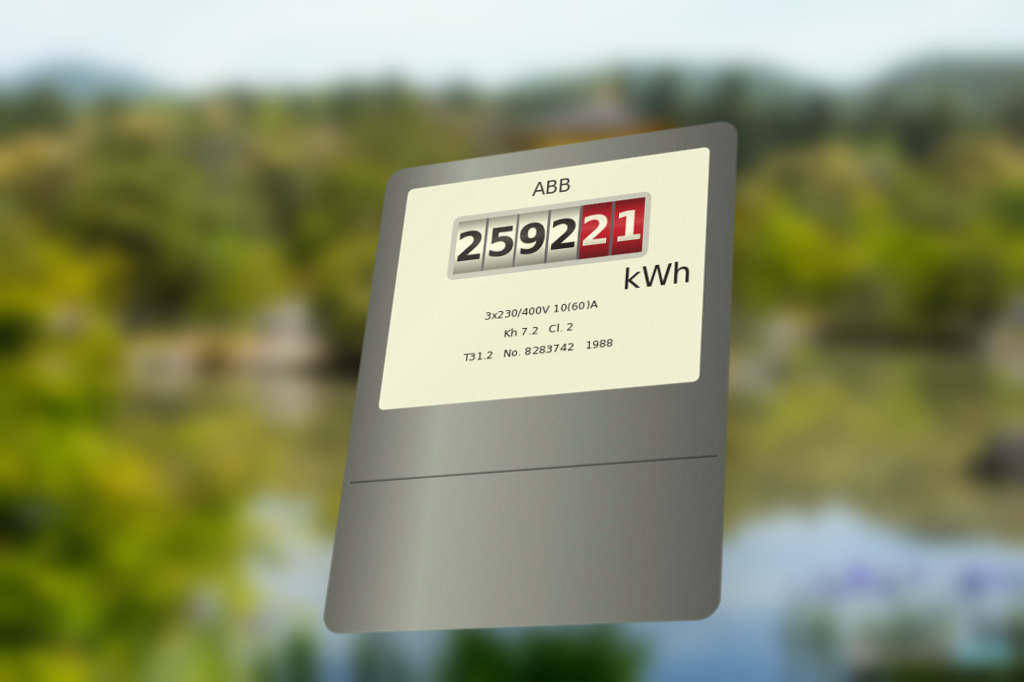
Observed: 2592.21 kWh
